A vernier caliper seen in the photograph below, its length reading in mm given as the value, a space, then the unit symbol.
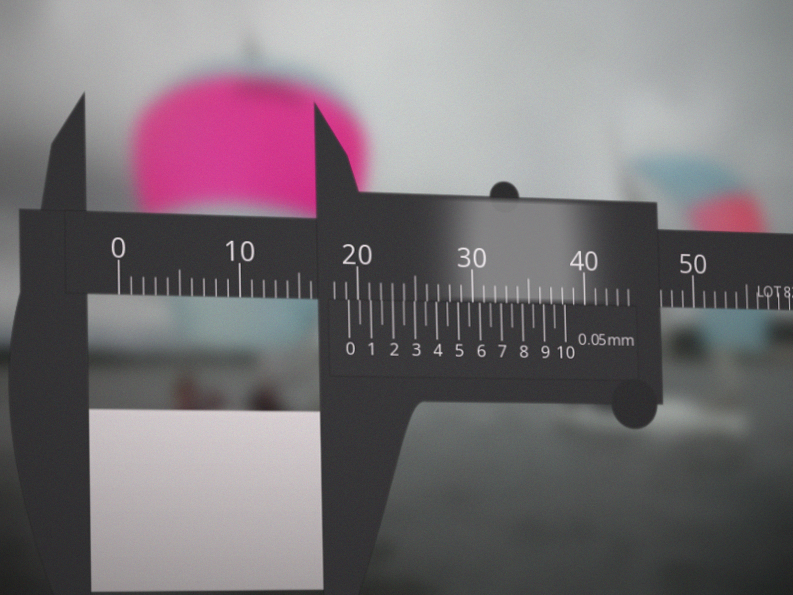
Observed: 19.2 mm
